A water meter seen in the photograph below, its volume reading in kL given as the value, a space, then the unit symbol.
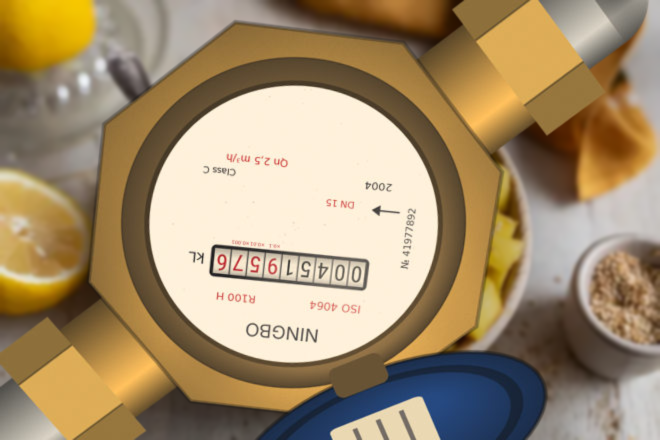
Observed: 451.9576 kL
